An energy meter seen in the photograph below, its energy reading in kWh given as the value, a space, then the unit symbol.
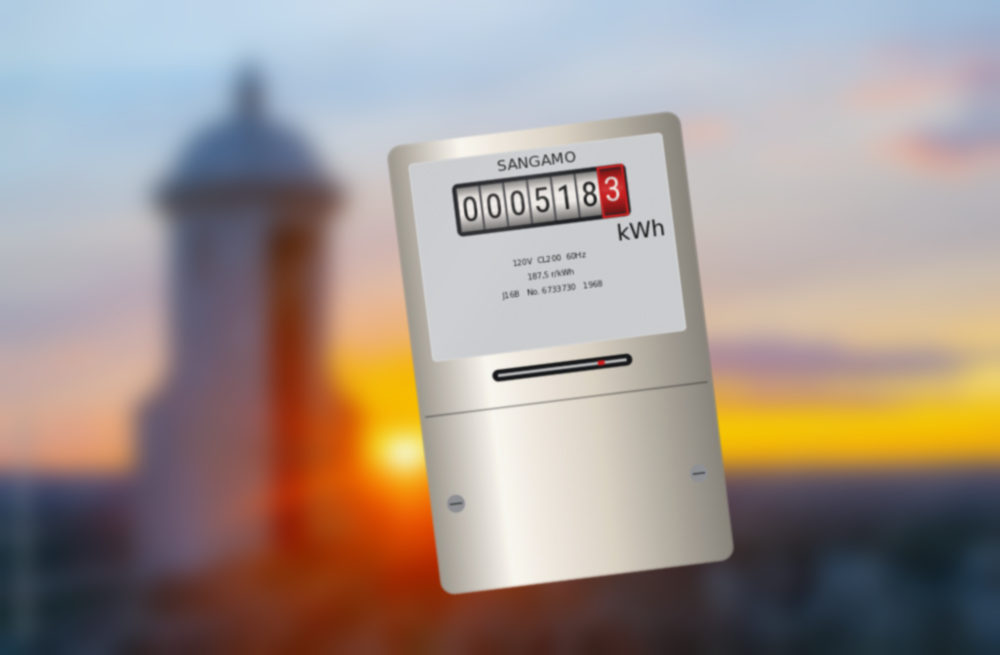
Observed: 518.3 kWh
